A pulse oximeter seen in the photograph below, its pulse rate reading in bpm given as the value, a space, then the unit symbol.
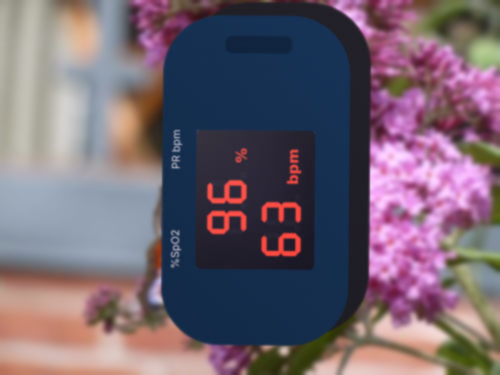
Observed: 63 bpm
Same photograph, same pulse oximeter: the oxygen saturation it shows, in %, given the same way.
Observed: 96 %
